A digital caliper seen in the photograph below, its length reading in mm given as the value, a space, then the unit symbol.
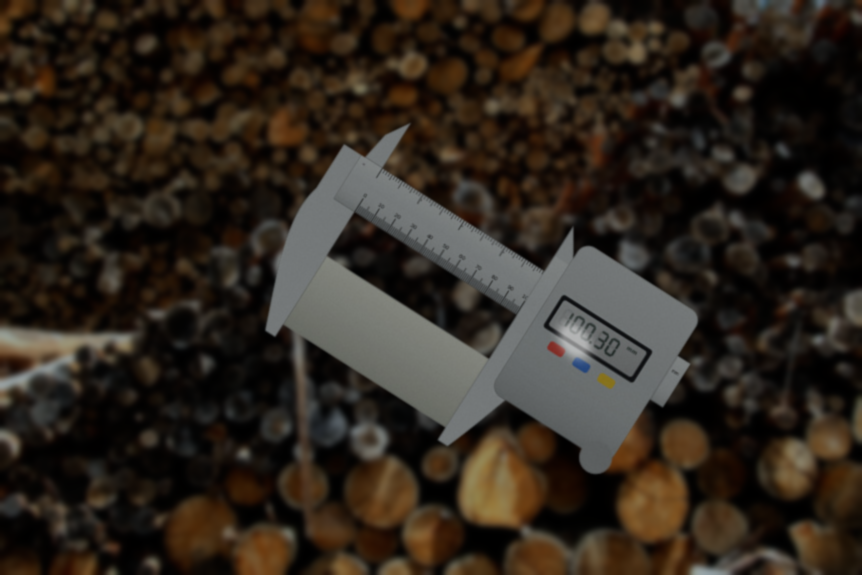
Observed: 100.30 mm
